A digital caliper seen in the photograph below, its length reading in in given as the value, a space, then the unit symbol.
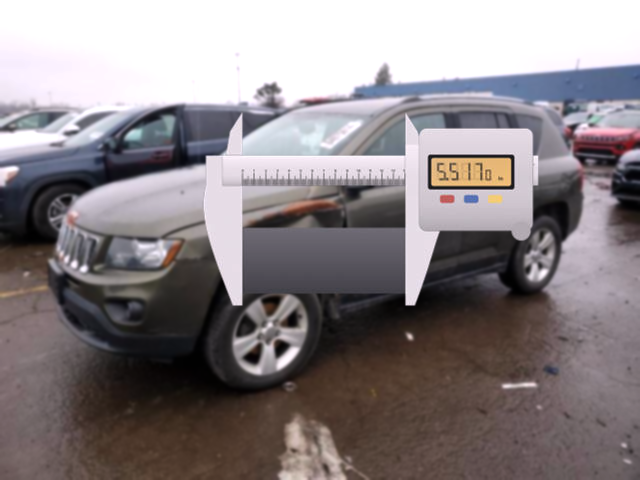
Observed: 5.5170 in
